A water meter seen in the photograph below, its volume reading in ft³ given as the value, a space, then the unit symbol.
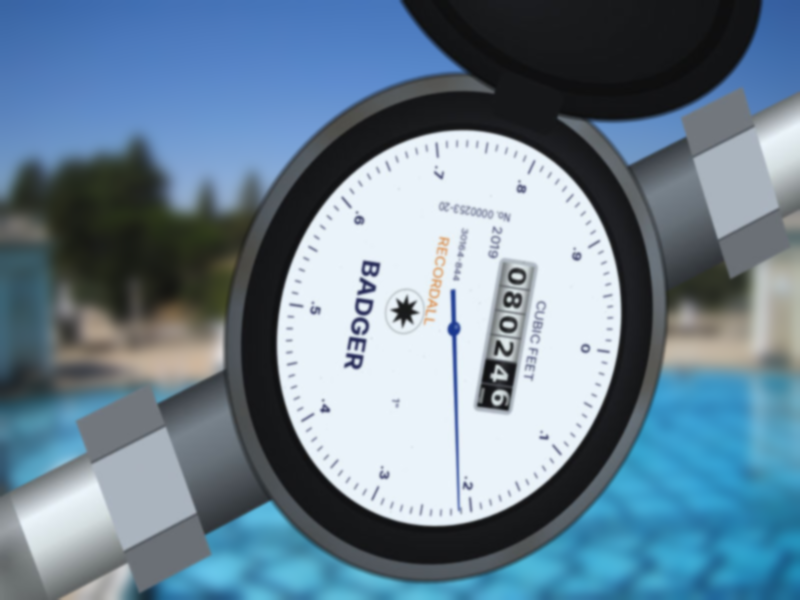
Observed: 80246.21 ft³
